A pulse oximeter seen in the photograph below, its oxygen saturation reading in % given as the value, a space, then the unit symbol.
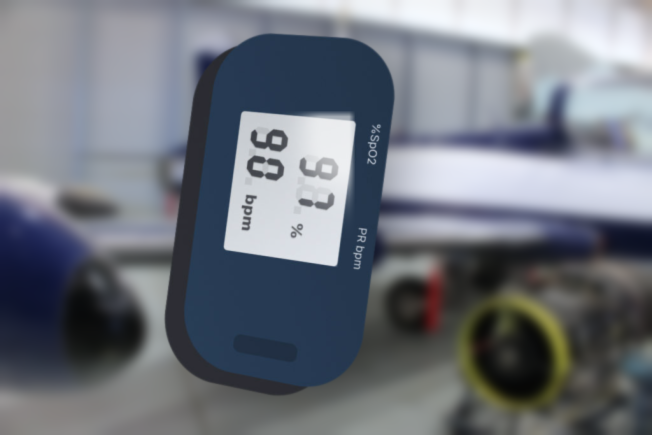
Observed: 97 %
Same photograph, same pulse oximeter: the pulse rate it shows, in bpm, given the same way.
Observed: 90 bpm
